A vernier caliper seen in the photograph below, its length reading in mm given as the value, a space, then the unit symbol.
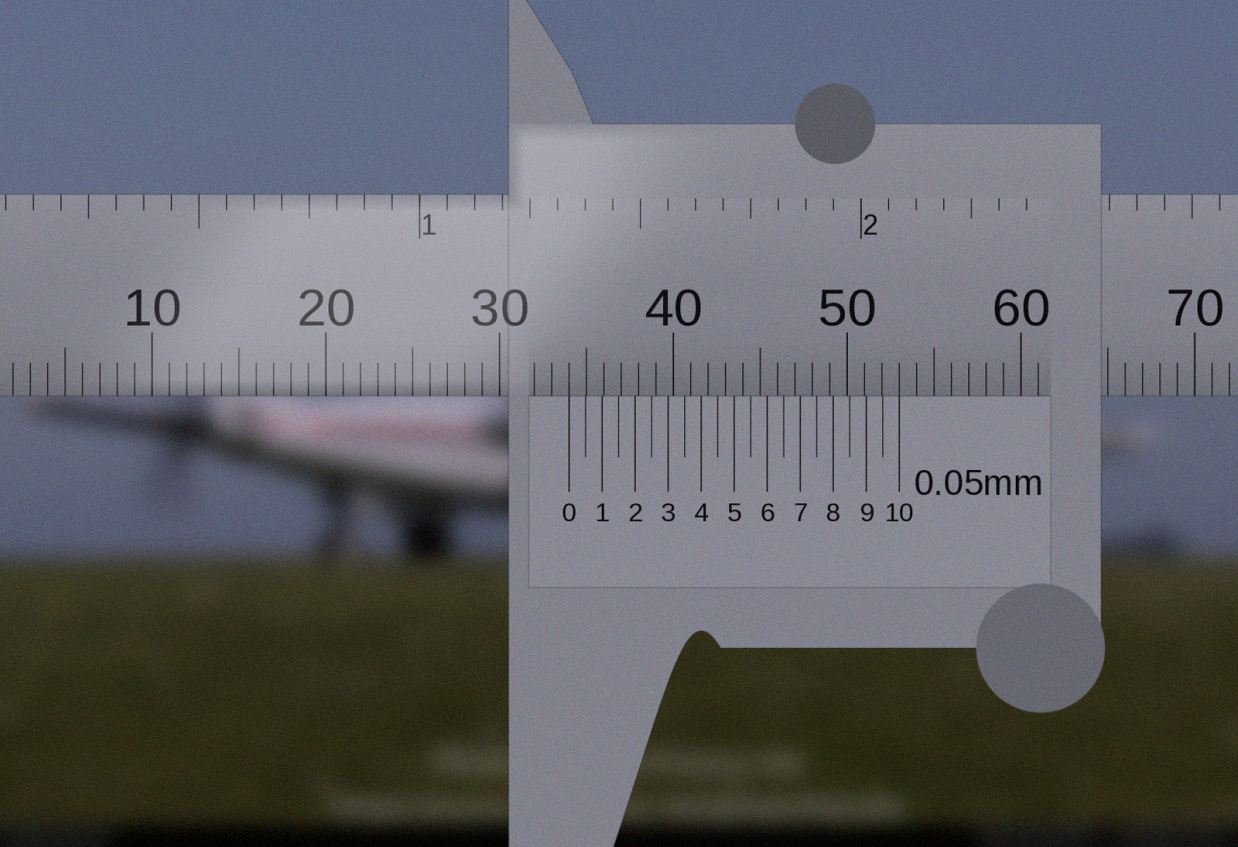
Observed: 34.0 mm
